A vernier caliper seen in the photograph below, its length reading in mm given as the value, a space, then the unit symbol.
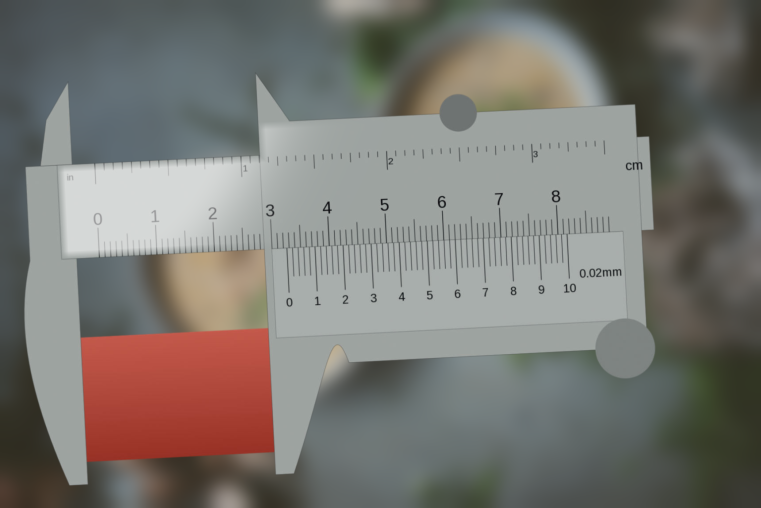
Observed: 32.6 mm
